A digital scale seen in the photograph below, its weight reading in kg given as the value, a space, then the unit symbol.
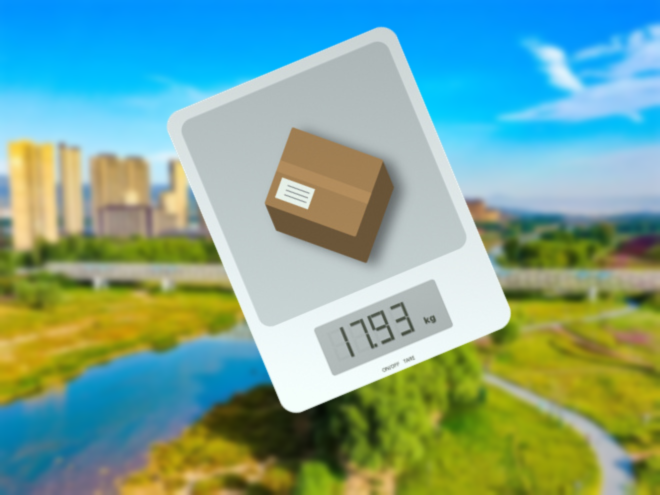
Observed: 17.93 kg
